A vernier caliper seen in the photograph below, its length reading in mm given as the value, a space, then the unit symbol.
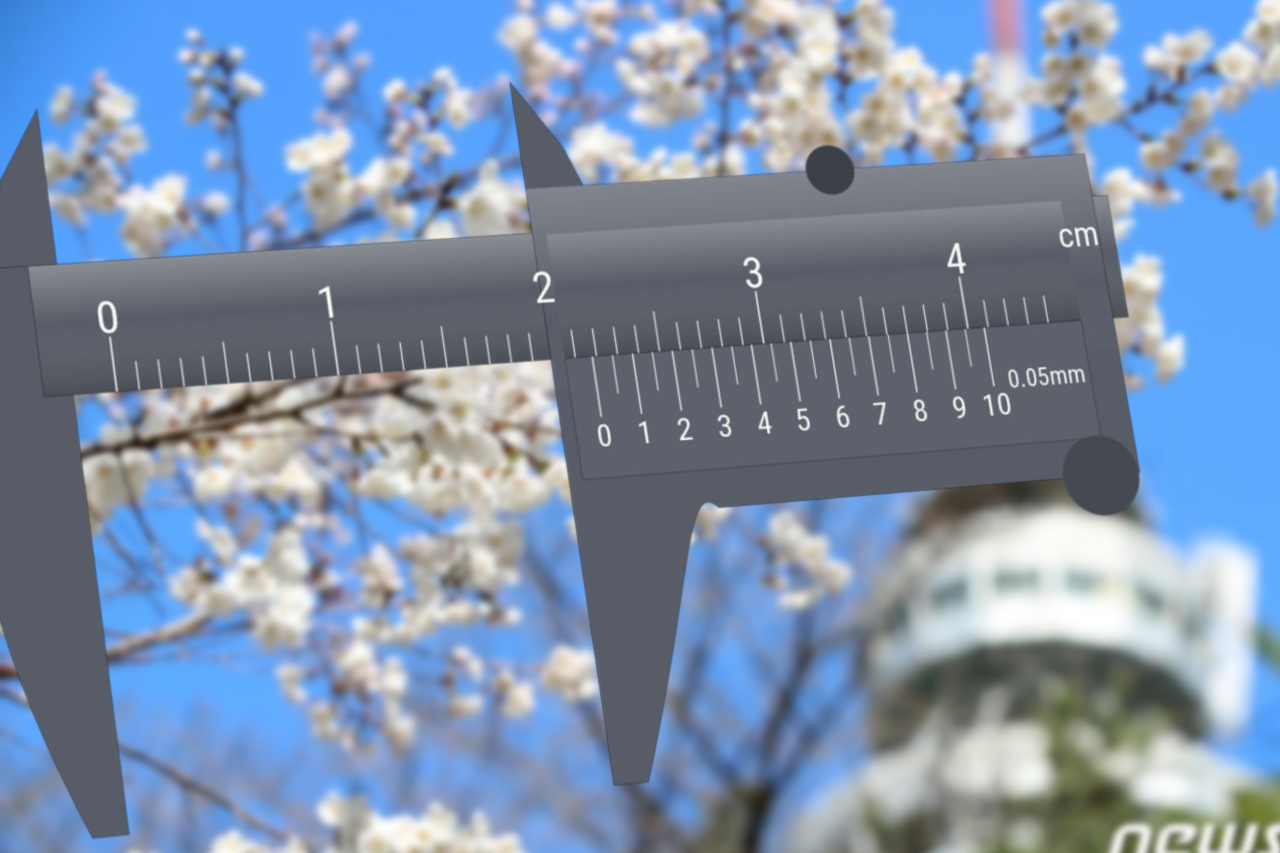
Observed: 21.8 mm
